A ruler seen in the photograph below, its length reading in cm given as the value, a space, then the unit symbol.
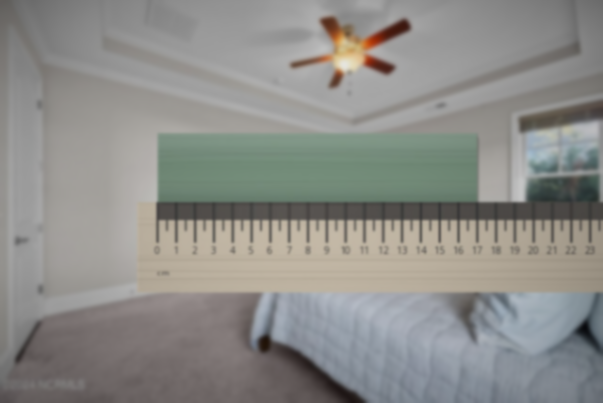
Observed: 17 cm
